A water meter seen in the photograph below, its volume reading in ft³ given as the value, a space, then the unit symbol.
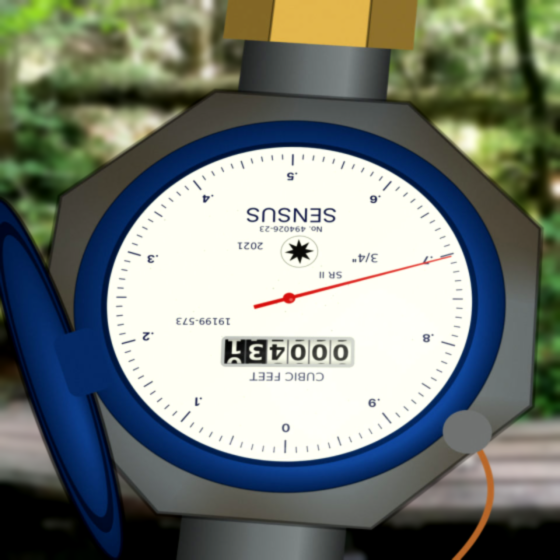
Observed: 430.70 ft³
